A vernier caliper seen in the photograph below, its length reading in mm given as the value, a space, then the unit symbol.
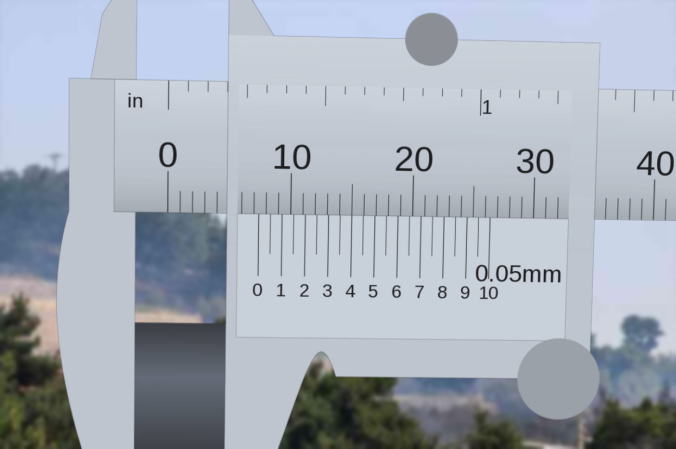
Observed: 7.4 mm
